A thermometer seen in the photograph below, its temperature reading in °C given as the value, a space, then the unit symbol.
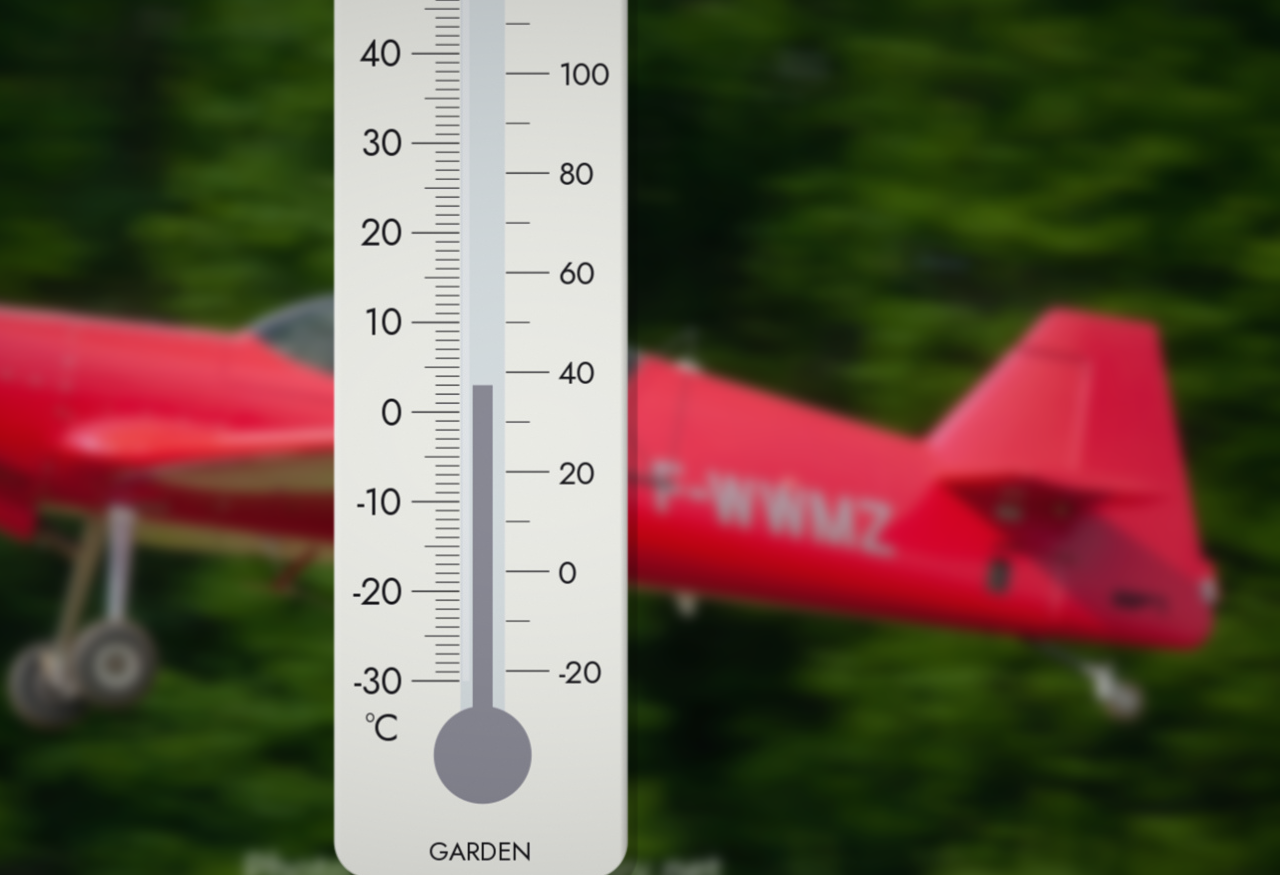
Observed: 3 °C
